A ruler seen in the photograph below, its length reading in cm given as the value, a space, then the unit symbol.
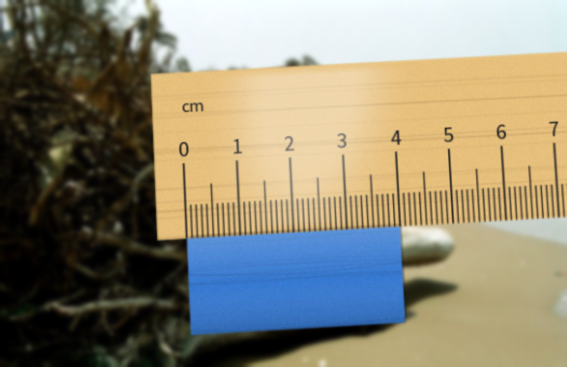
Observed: 4 cm
